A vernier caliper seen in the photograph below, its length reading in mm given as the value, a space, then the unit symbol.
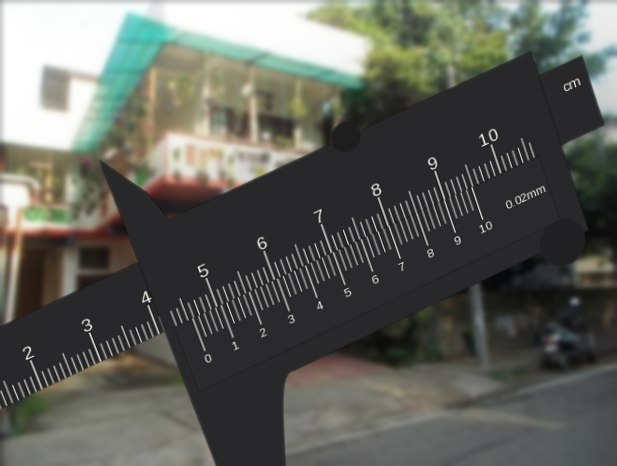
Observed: 45.8 mm
